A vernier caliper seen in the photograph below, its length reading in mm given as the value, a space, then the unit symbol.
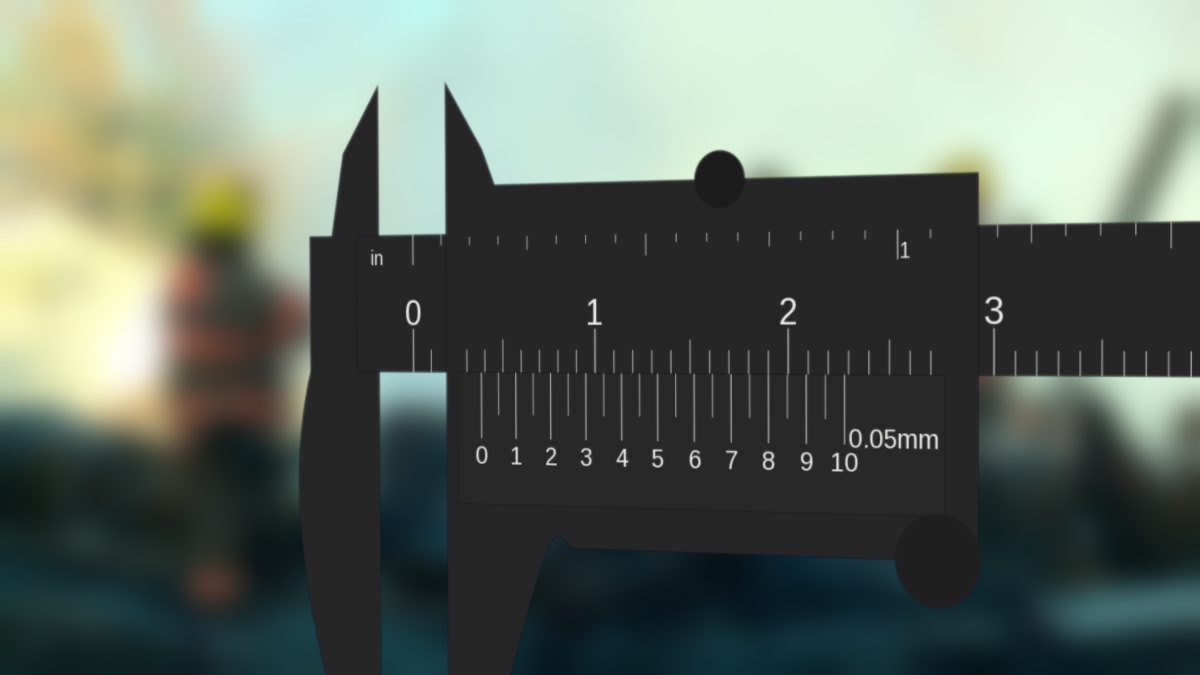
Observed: 3.8 mm
